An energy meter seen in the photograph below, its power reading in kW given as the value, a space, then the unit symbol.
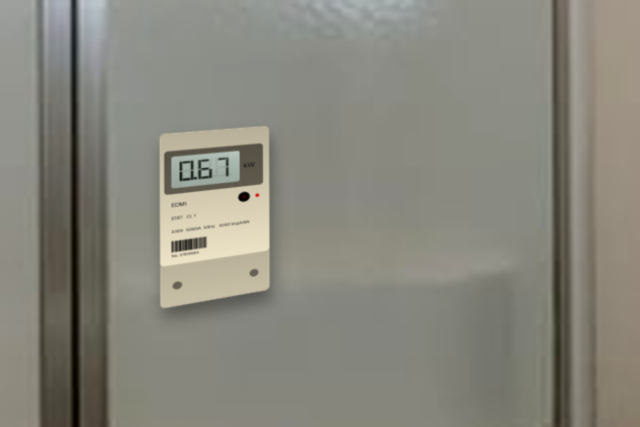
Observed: 0.67 kW
